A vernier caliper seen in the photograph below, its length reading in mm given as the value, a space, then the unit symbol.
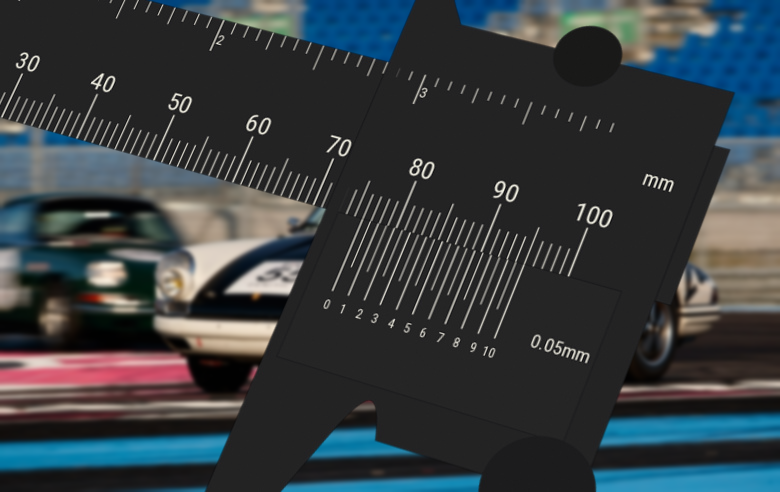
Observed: 76.0 mm
